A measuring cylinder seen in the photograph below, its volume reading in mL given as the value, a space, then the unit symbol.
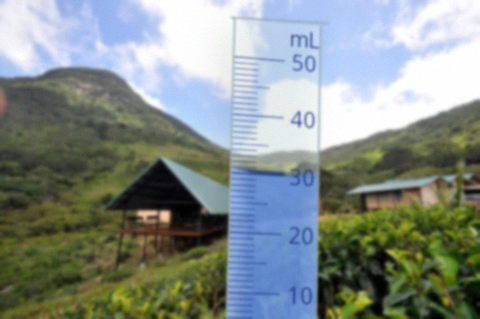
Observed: 30 mL
